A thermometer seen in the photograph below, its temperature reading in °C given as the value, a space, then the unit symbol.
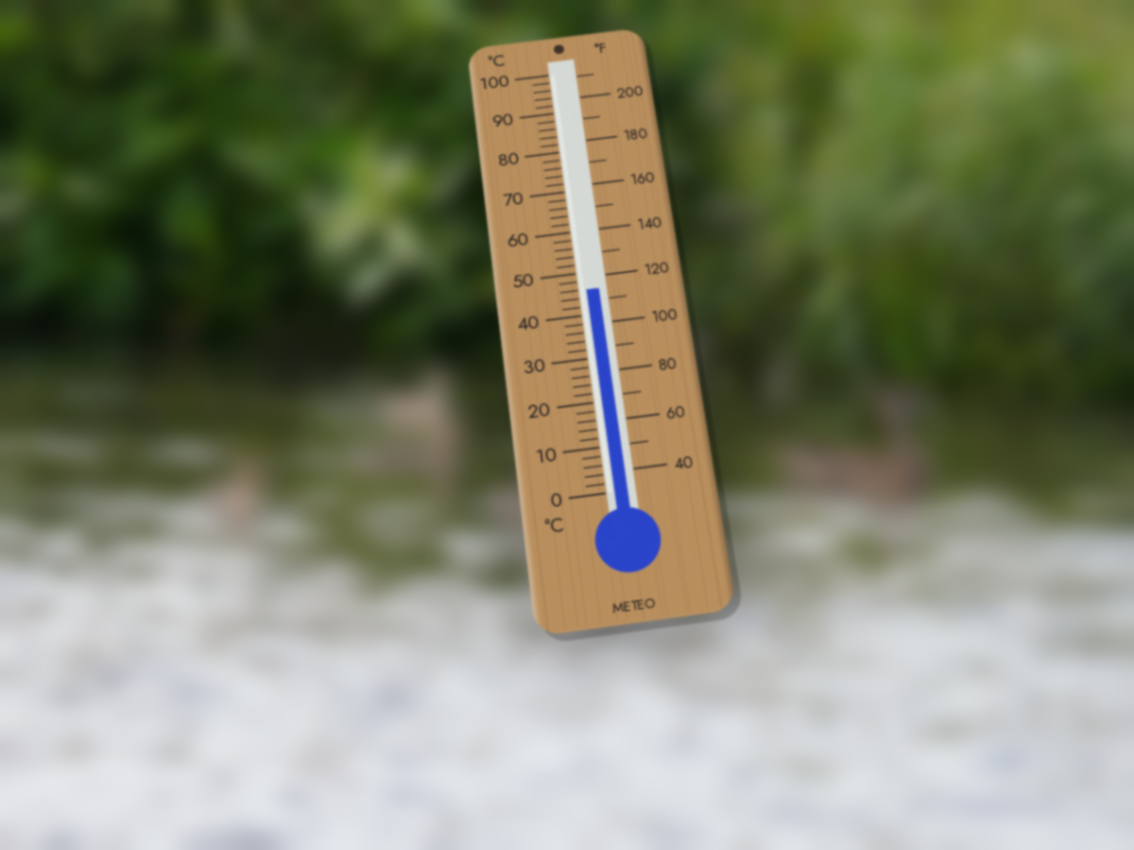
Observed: 46 °C
